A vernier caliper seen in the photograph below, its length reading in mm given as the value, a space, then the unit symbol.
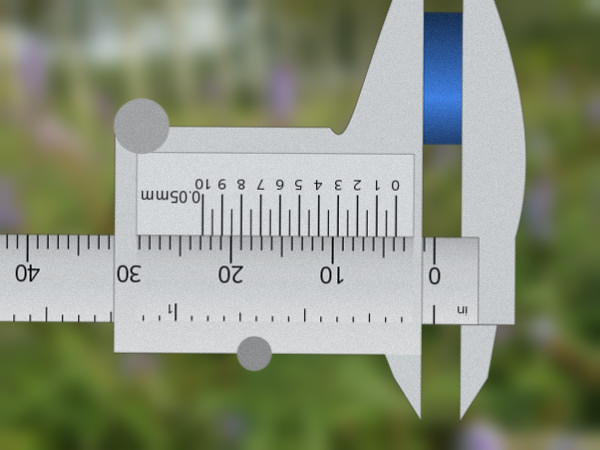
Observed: 3.8 mm
